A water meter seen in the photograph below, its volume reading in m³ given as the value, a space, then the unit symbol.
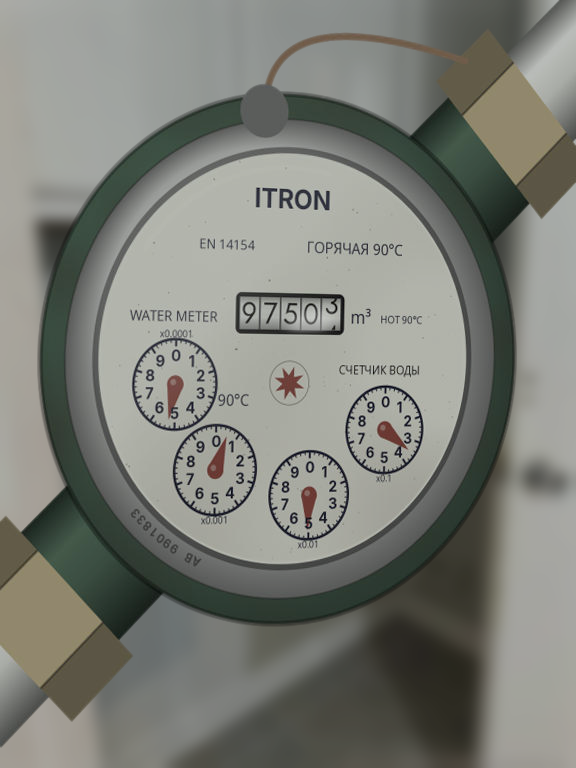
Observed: 97503.3505 m³
